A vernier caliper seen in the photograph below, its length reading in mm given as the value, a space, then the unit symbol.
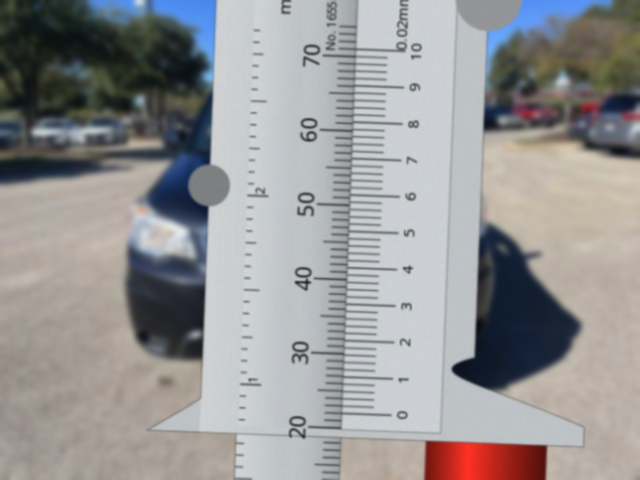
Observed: 22.0 mm
